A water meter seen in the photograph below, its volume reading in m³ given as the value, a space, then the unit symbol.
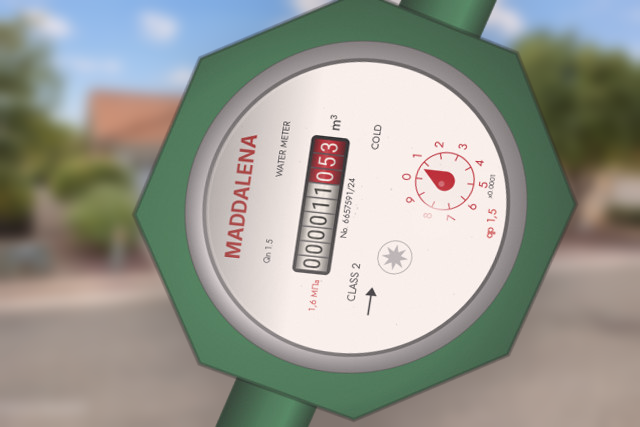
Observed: 11.0530 m³
